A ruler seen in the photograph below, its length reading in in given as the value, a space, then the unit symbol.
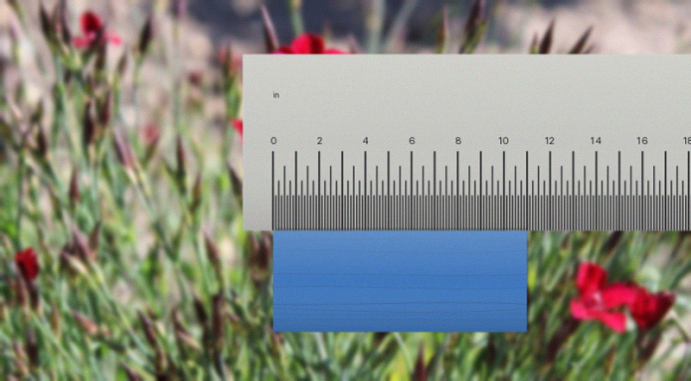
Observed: 11 in
